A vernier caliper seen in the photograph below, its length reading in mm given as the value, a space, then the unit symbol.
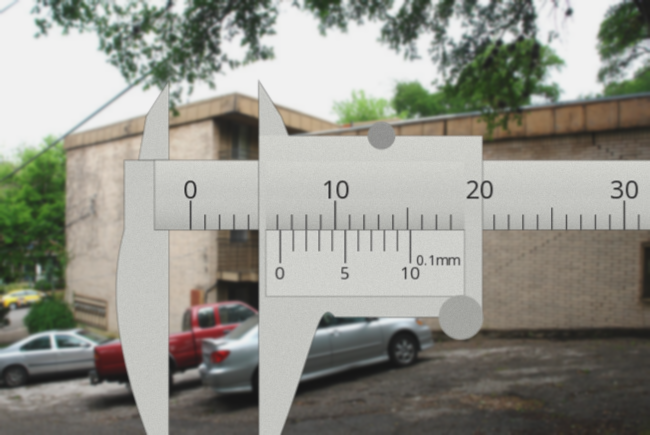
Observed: 6.2 mm
